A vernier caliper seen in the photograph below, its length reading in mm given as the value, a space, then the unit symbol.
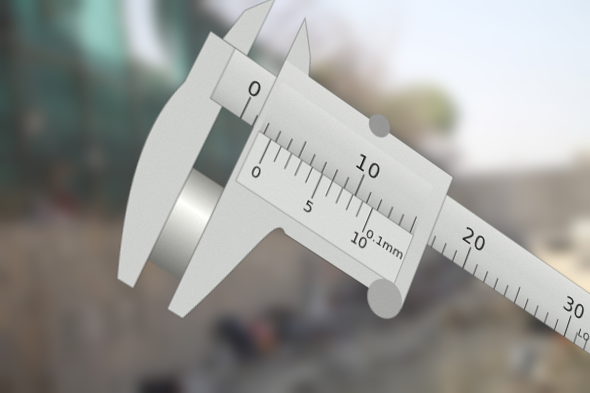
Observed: 2.6 mm
